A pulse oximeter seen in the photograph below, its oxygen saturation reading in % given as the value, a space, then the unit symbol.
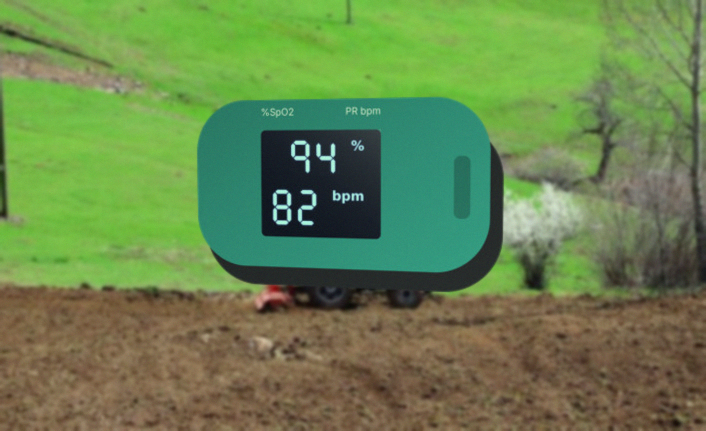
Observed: 94 %
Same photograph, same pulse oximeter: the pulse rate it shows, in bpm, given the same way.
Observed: 82 bpm
